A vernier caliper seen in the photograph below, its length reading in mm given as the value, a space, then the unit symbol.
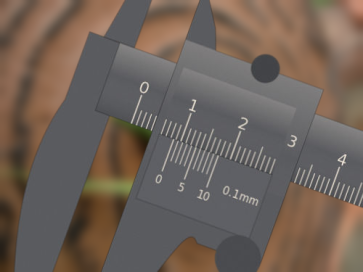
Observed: 8.6 mm
